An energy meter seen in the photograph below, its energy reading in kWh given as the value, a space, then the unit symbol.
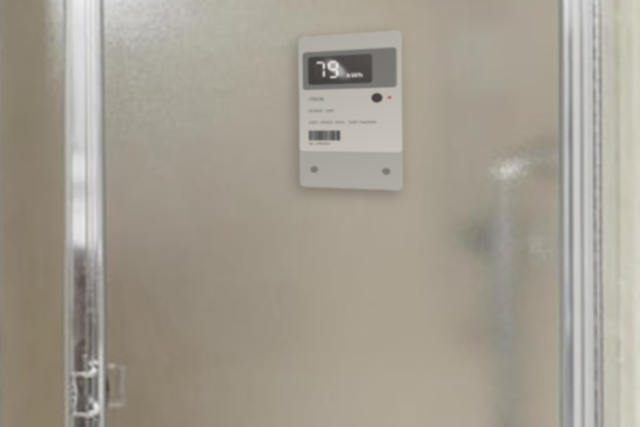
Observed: 79 kWh
